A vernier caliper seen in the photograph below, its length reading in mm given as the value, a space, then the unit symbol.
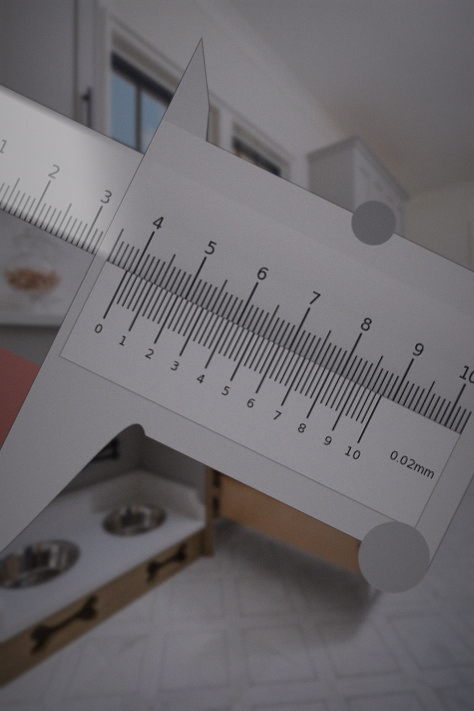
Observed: 38.8 mm
